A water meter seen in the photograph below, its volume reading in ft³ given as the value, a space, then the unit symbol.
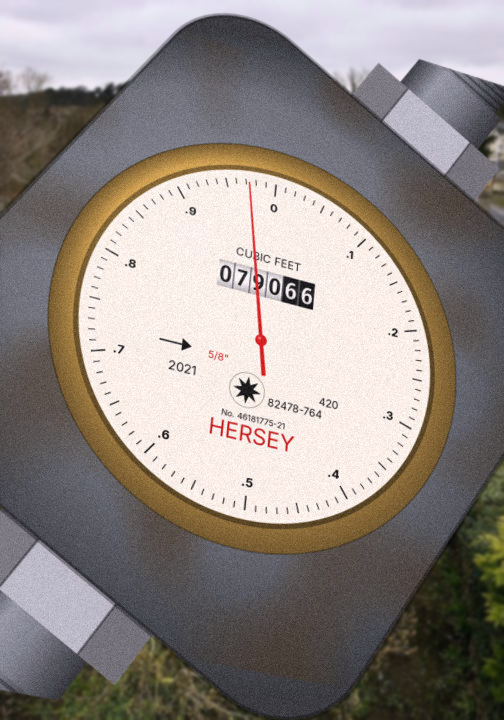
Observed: 79065.97 ft³
